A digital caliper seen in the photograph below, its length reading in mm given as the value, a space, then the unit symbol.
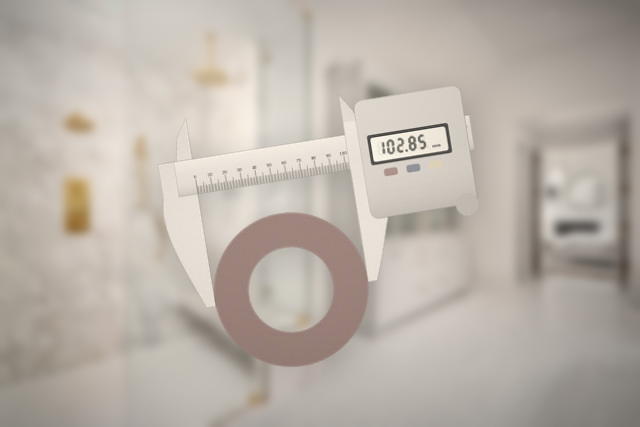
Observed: 102.85 mm
